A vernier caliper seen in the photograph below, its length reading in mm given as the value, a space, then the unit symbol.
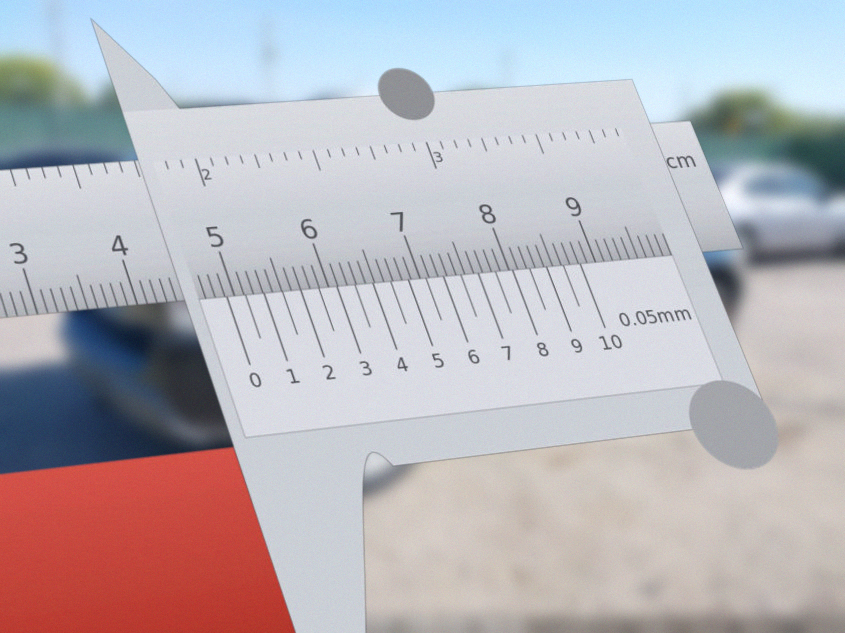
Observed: 49.2 mm
